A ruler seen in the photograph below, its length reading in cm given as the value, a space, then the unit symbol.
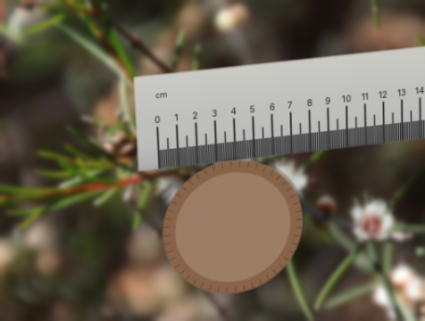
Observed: 7.5 cm
